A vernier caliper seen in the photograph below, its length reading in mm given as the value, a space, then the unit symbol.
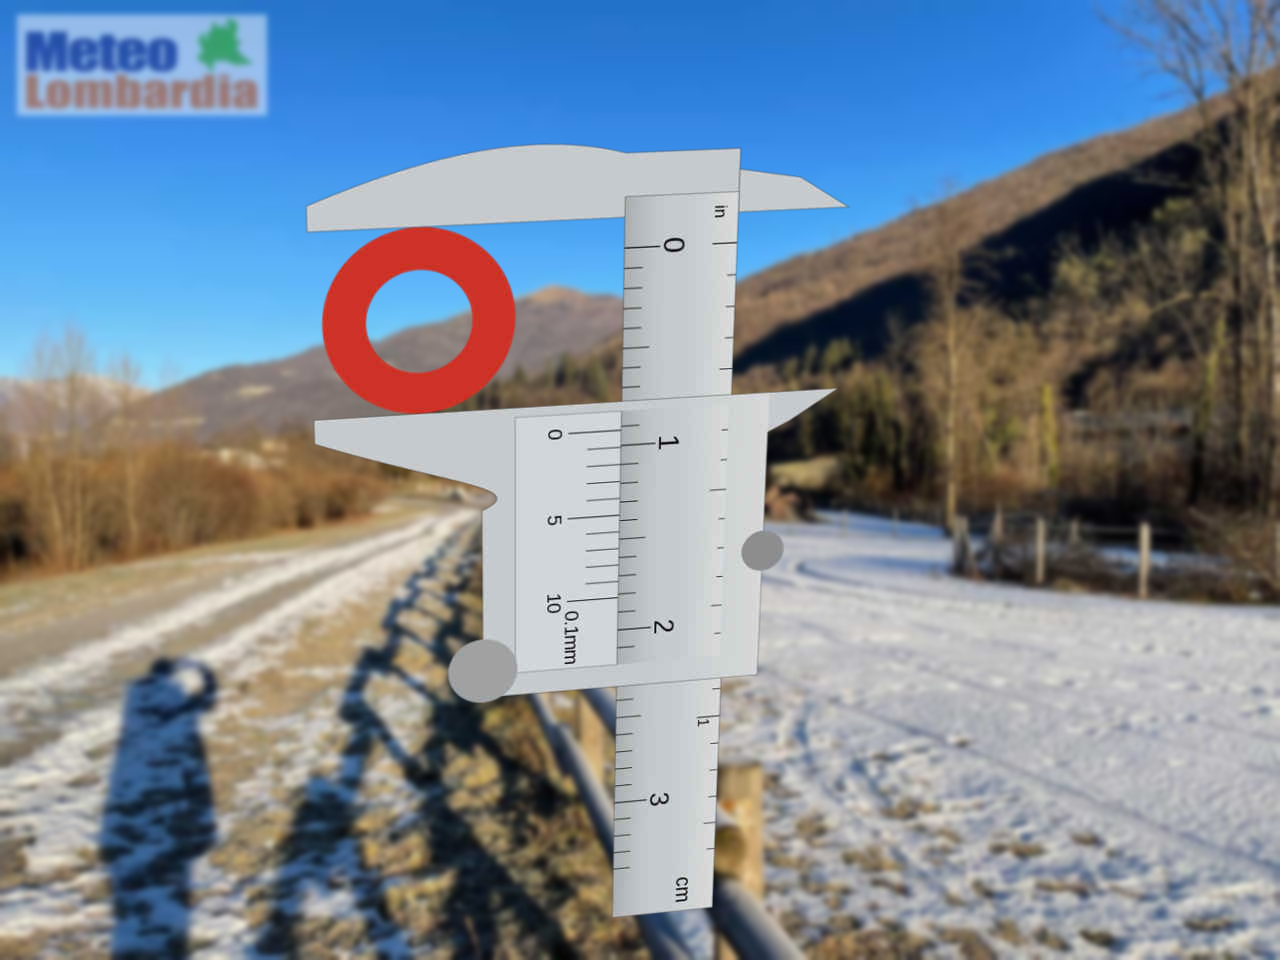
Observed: 9.2 mm
